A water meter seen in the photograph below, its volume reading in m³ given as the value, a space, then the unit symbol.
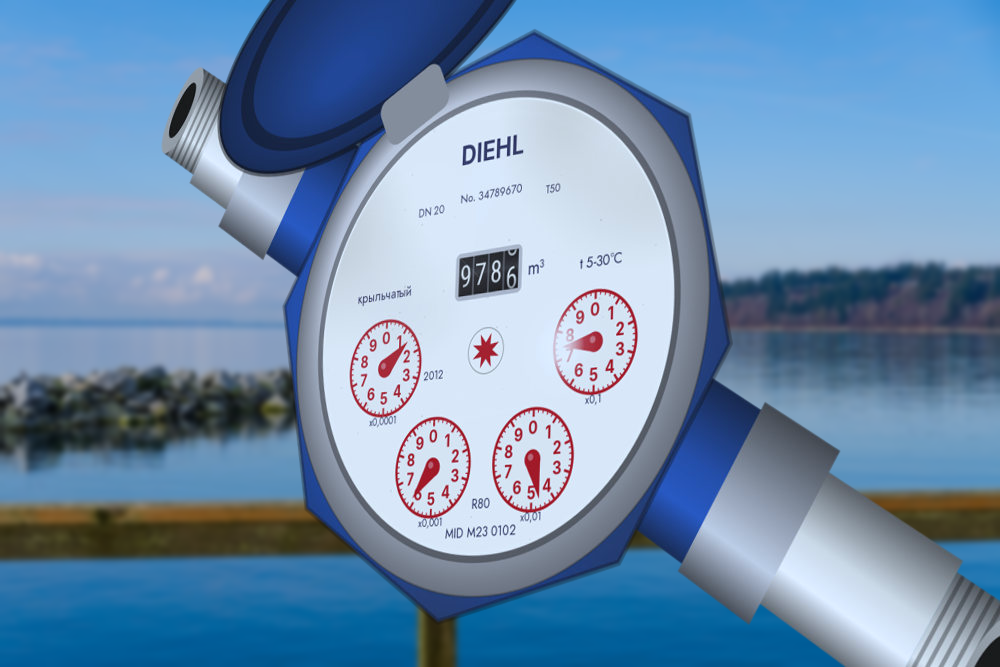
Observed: 9785.7461 m³
